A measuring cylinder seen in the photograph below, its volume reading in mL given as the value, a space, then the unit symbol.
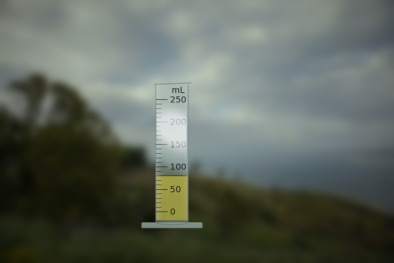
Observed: 80 mL
